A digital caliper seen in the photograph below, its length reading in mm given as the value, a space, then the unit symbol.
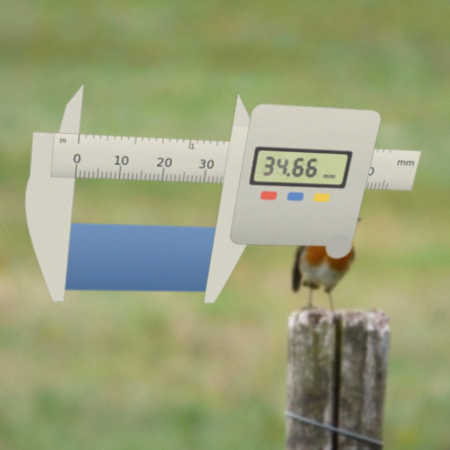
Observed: 34.66 mm
